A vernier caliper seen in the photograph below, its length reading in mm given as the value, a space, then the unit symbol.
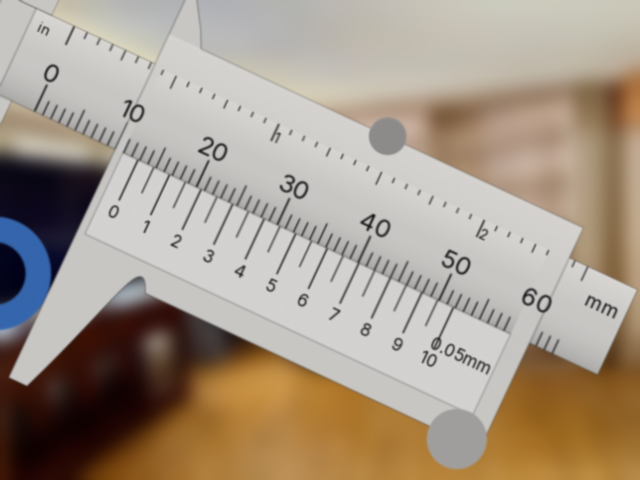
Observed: 12.8 mm
